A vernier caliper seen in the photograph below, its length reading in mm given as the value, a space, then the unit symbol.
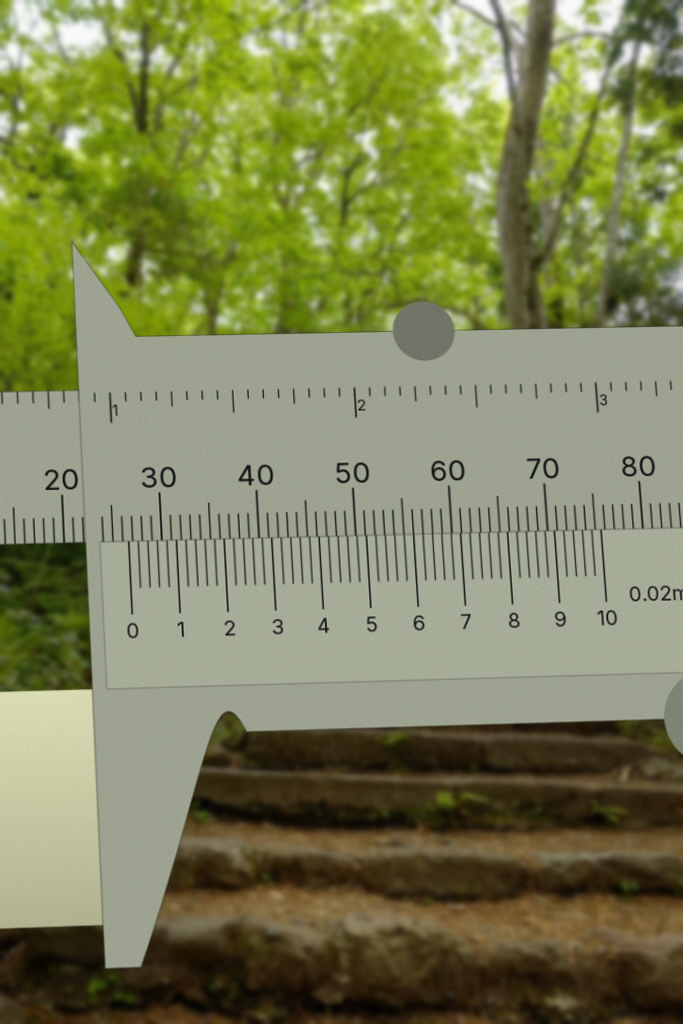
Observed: 26.6 mm
